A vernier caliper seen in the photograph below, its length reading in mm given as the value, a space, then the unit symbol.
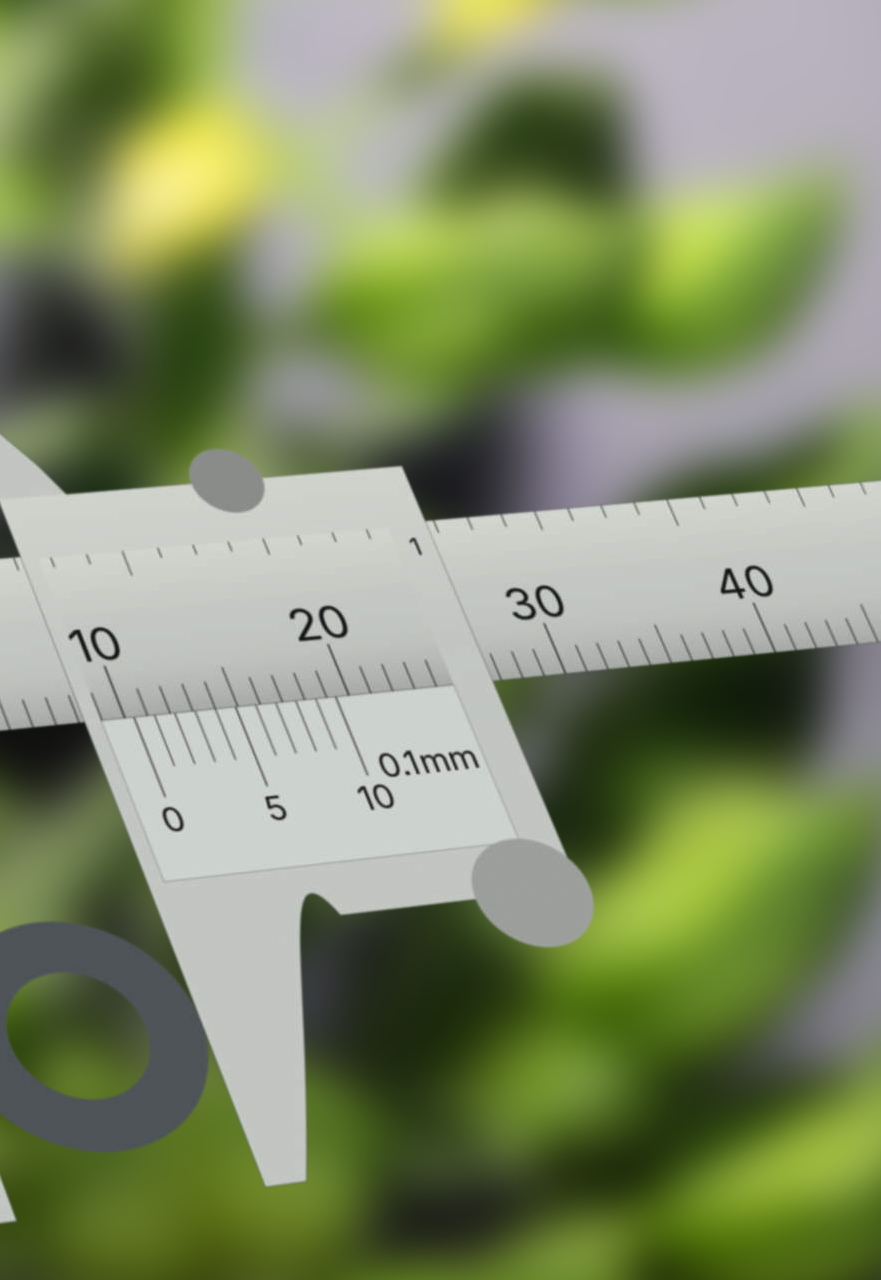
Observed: 10.4 mm
